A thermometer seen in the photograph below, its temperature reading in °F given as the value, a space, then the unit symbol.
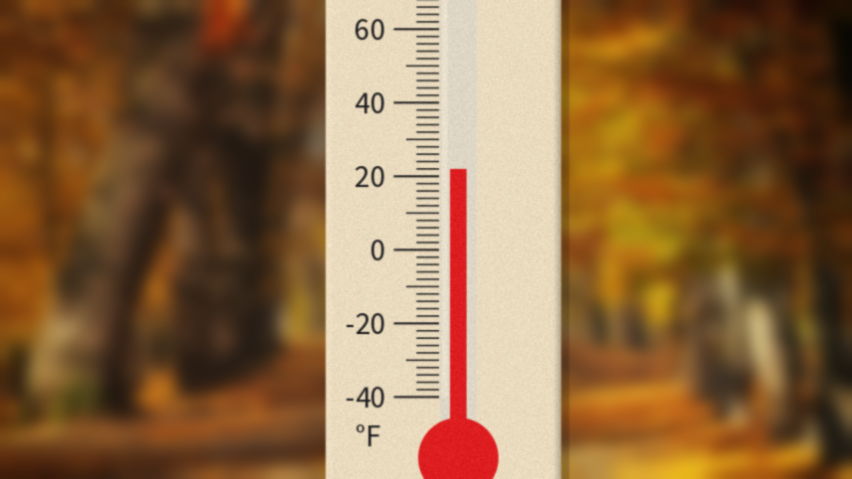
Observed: 22 °F
